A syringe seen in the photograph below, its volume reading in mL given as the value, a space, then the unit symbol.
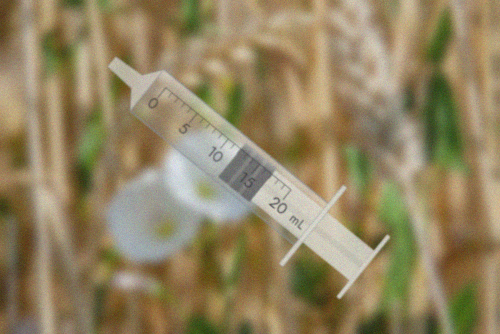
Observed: 12 mL
